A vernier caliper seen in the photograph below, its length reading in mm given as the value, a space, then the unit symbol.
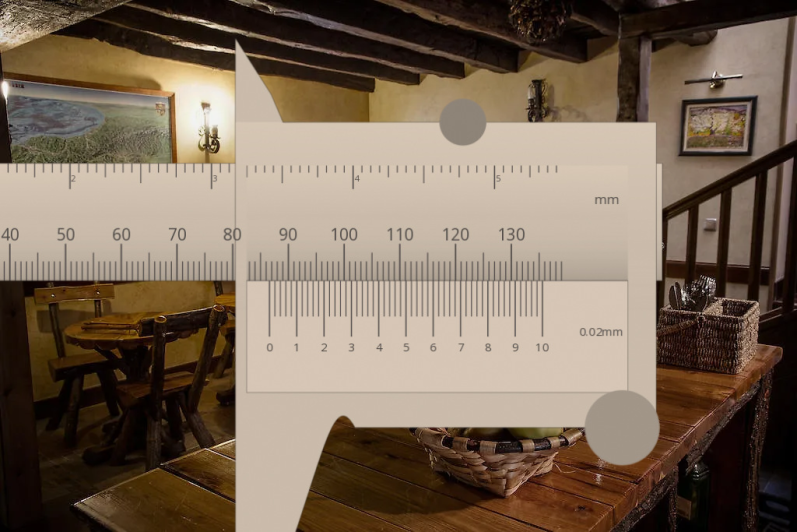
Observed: 86.6 mm
